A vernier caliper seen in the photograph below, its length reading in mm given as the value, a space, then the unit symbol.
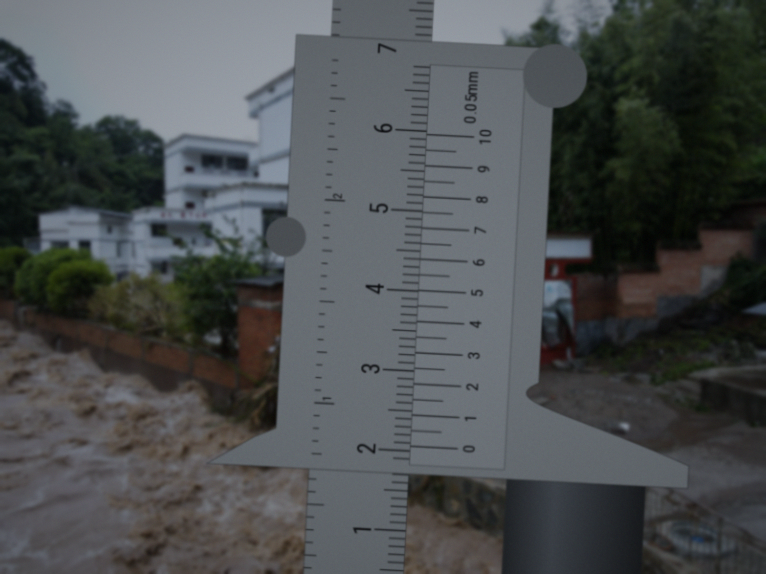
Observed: 20.6 mm
